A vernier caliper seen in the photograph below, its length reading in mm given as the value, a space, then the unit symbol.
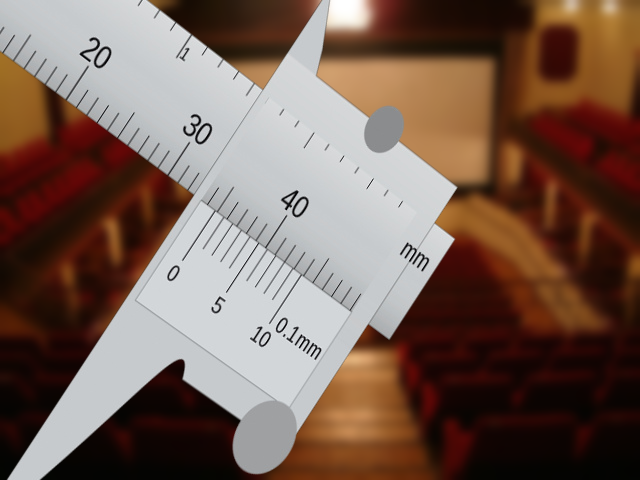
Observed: 34.8 mm
